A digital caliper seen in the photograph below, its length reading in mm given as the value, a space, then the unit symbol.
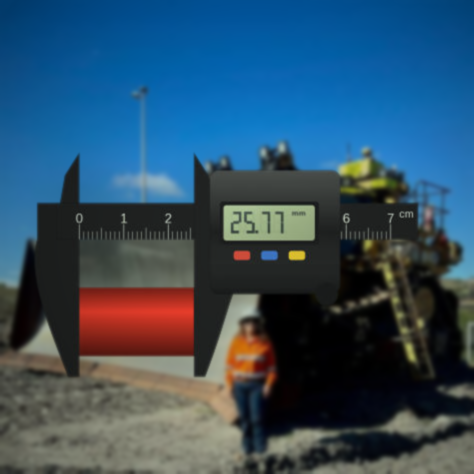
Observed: 25.77 mm
